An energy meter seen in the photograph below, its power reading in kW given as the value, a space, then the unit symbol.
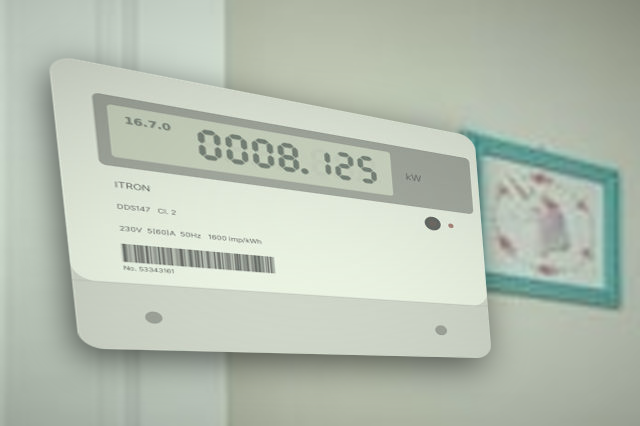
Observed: 8.125 kW
